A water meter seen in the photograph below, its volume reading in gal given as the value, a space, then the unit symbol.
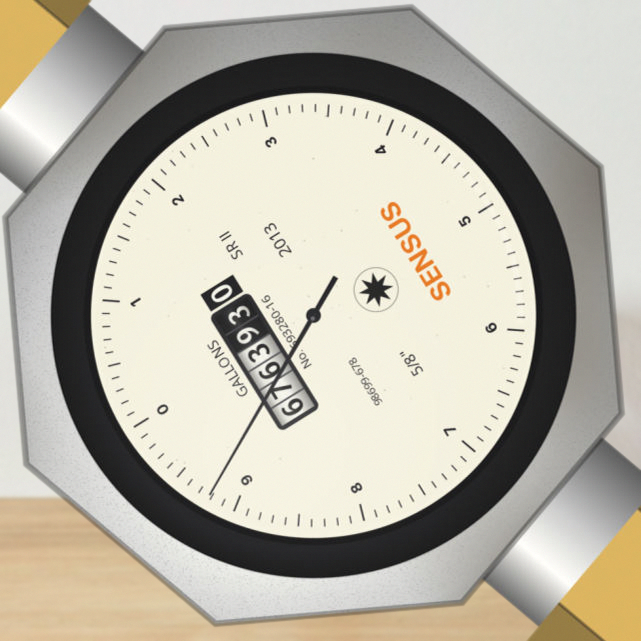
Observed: 6763929.2 gal
